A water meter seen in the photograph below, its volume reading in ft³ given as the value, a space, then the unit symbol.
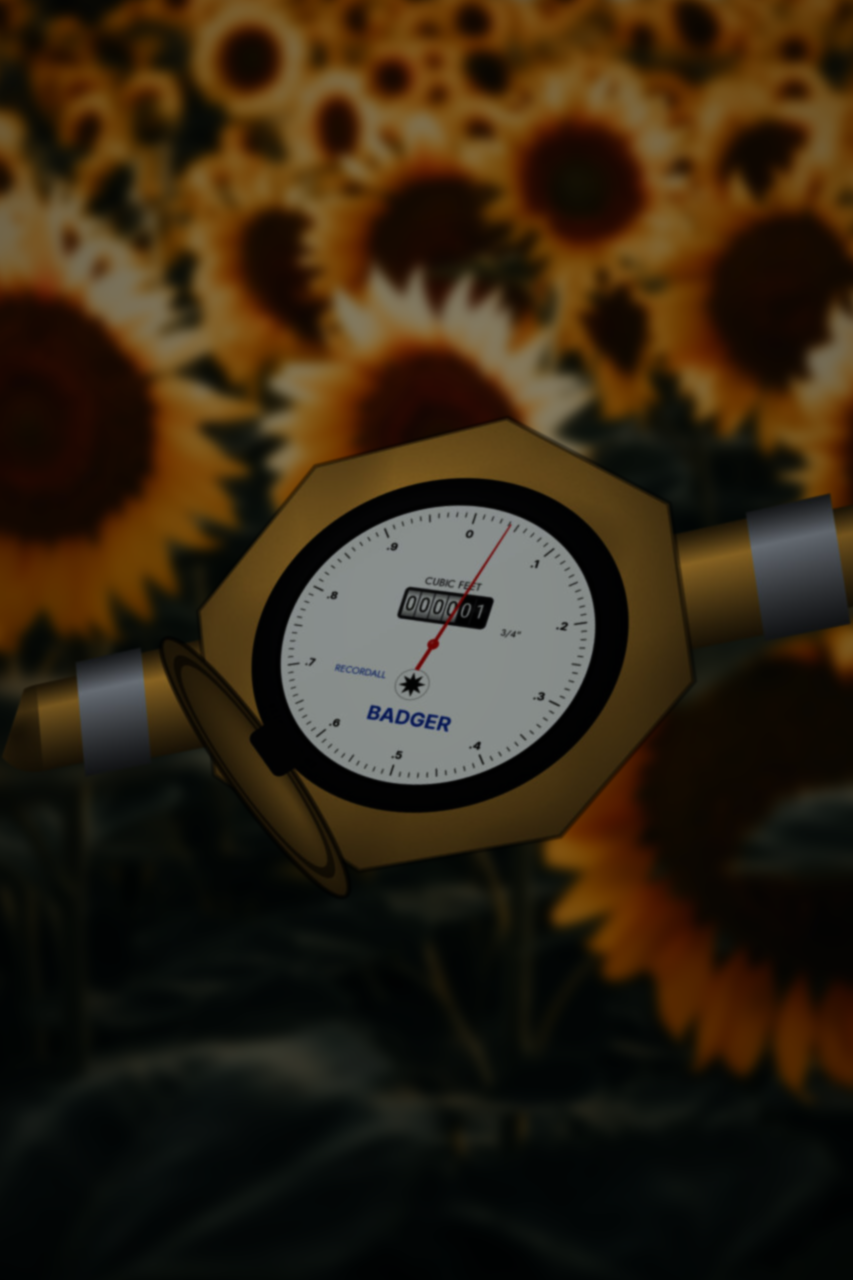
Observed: 1.04 ft³
